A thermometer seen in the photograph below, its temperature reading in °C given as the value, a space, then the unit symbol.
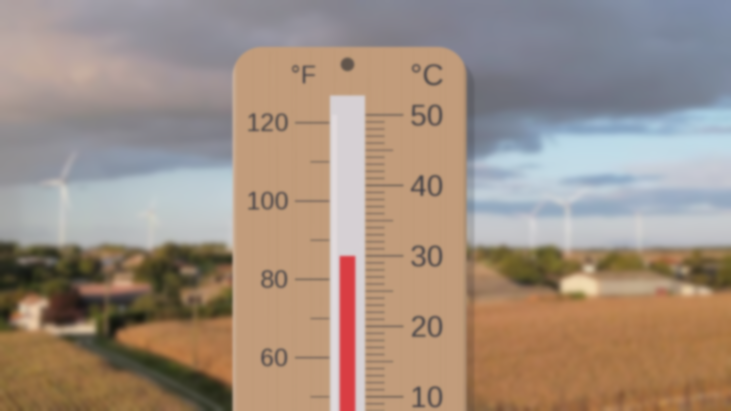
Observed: 30 °C
